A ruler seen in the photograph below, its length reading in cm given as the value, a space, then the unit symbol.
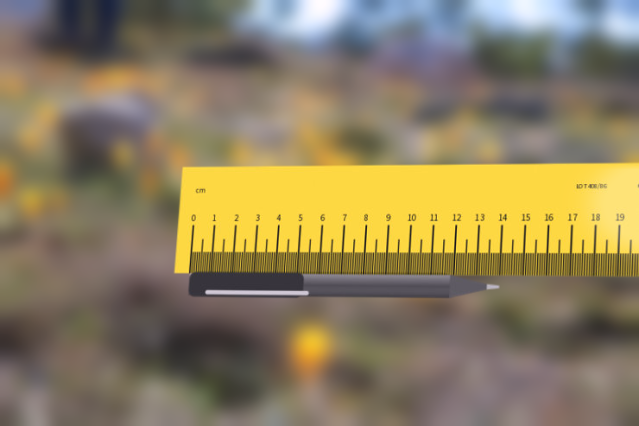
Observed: 14 cm
